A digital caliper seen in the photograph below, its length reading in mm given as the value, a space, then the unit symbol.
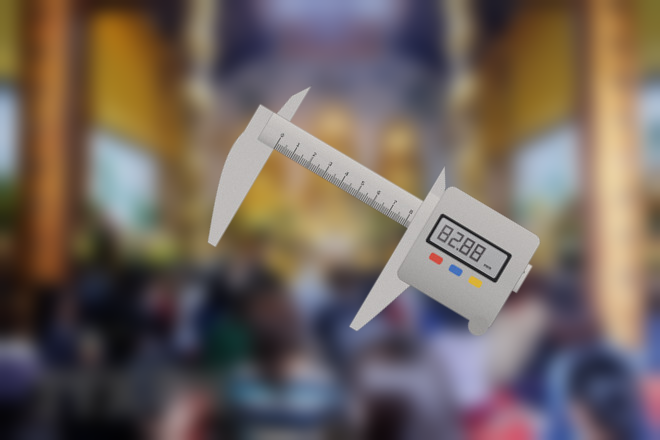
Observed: 82.88 mm
